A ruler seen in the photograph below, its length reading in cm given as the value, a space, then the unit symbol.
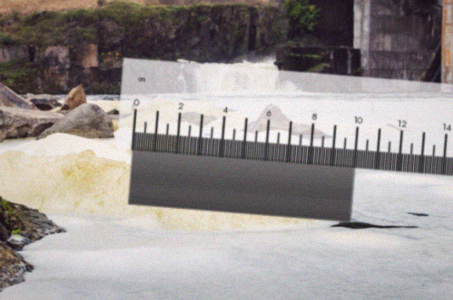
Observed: 10 cm
